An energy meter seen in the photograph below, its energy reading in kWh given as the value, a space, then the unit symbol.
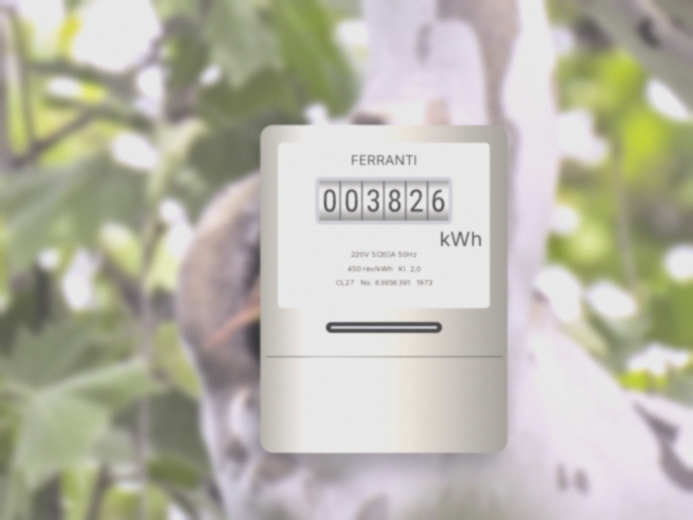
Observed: 3826 kWh
